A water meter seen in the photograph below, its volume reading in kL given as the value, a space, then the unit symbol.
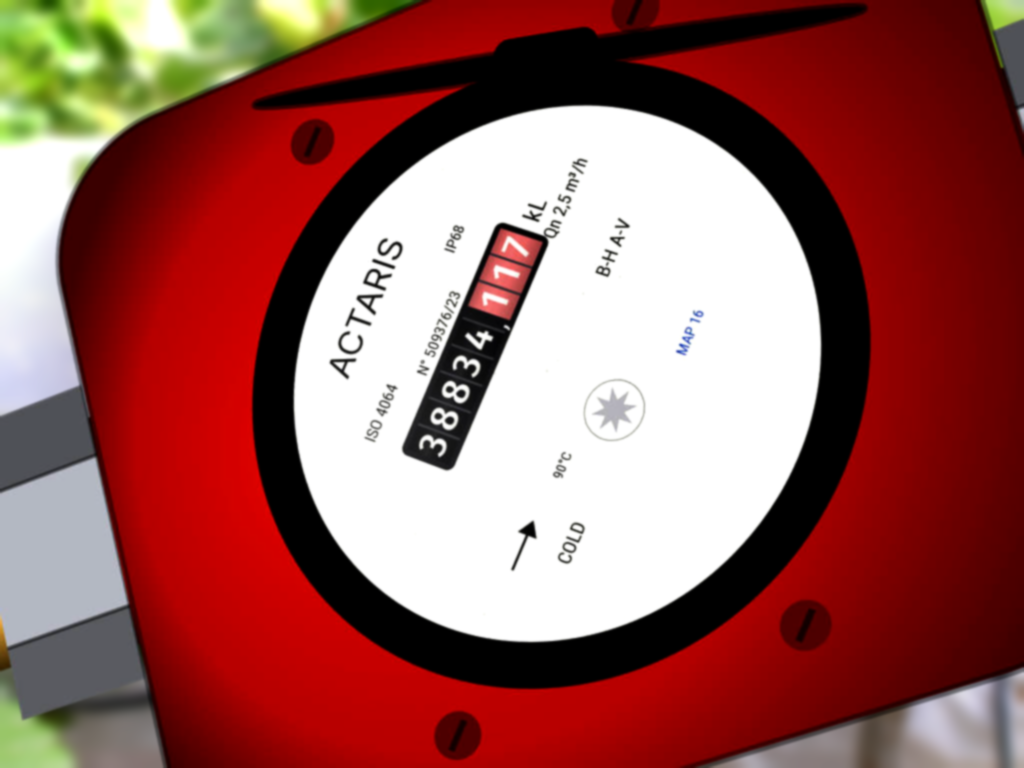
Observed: 38834.117 kL
